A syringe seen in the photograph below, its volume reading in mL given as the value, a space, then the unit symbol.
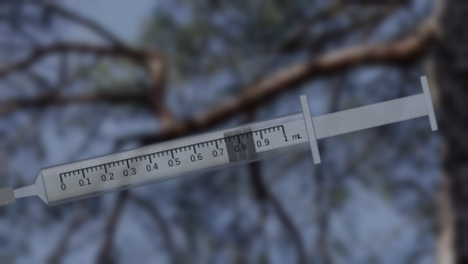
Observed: 0.74 mL
